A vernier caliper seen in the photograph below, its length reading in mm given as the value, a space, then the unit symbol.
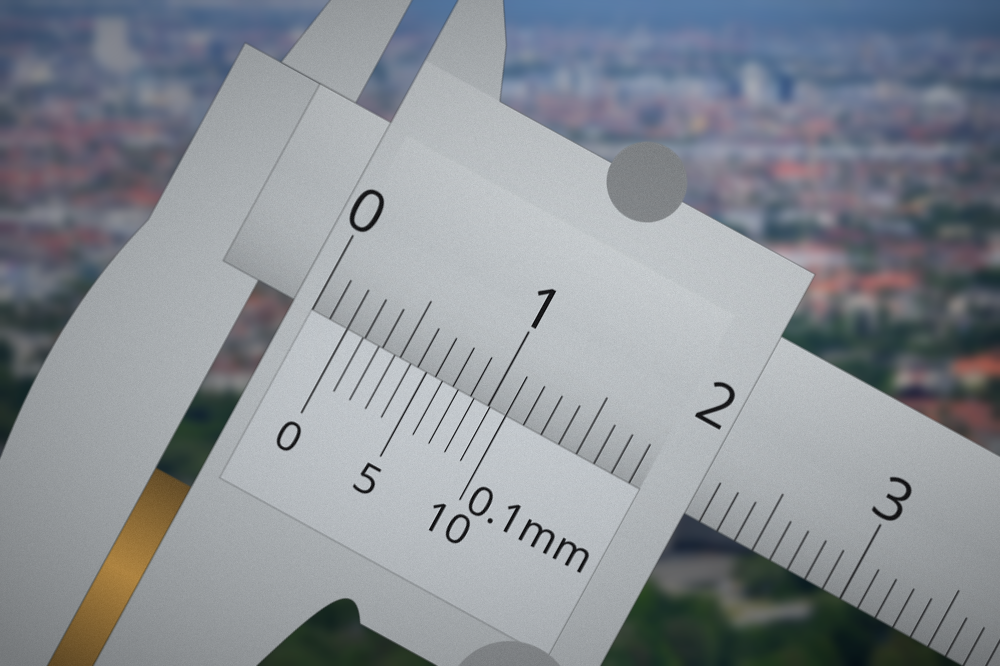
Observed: 2.0 mm
